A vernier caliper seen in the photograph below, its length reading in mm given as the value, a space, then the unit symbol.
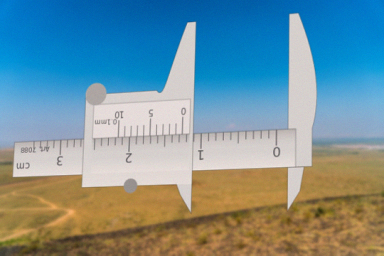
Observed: 12.6 mm
